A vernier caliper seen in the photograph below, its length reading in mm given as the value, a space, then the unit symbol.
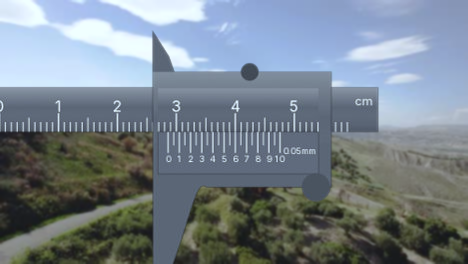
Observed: 28.6 mm
